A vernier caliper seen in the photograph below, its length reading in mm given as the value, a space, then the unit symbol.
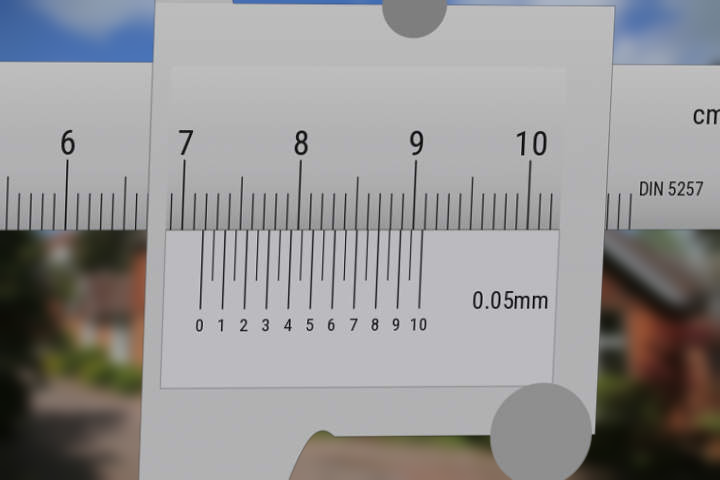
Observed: 71.8 mm
